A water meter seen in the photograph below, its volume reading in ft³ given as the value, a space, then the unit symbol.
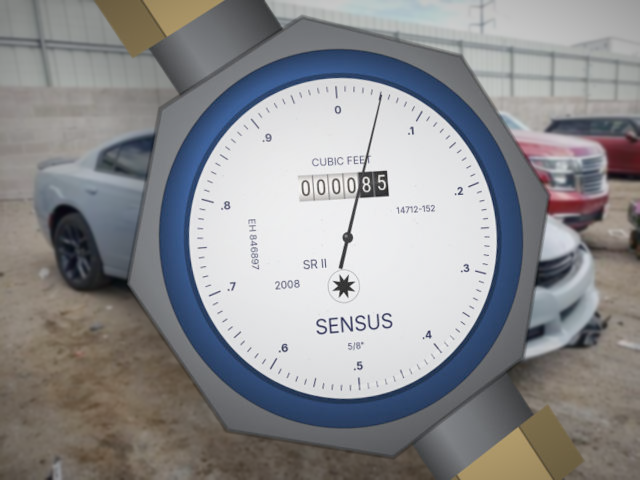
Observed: 85.05 ft³
